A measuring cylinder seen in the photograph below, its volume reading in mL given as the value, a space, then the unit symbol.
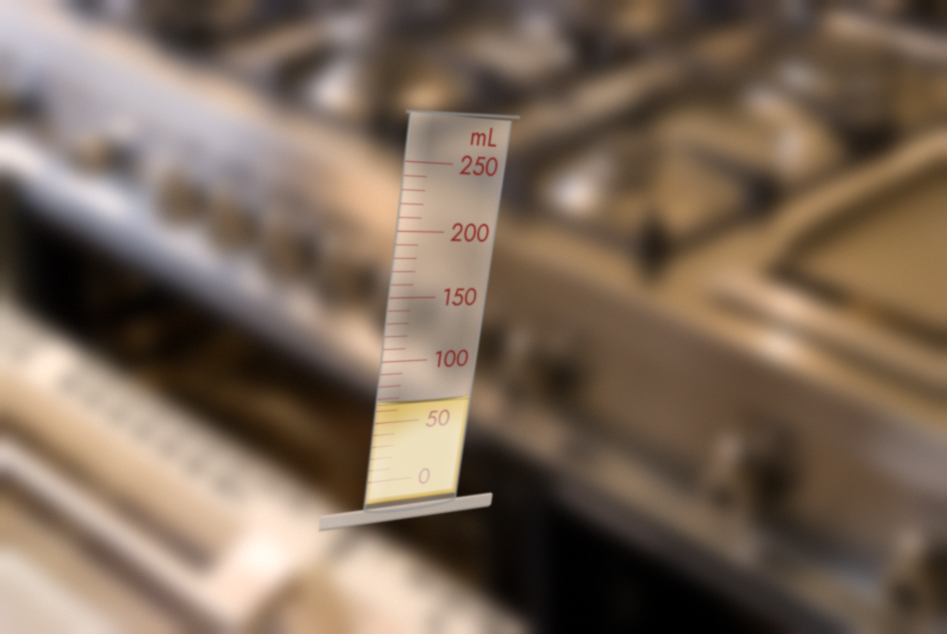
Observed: 65 mL
